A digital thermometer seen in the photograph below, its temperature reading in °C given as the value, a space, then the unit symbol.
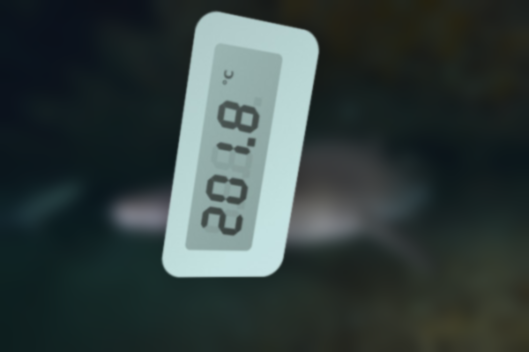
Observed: 201.8 °C
